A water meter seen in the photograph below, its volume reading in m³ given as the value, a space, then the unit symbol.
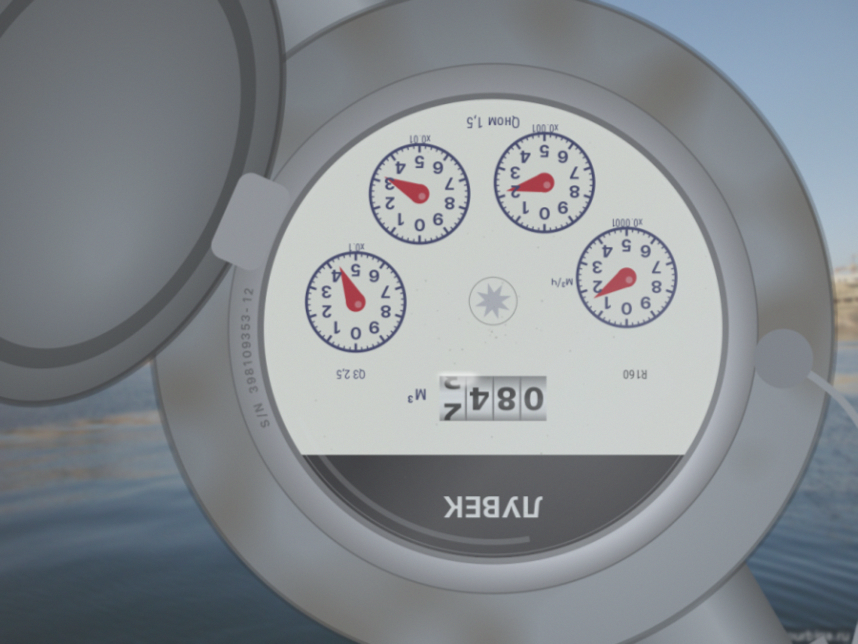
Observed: 842.4321 m³
